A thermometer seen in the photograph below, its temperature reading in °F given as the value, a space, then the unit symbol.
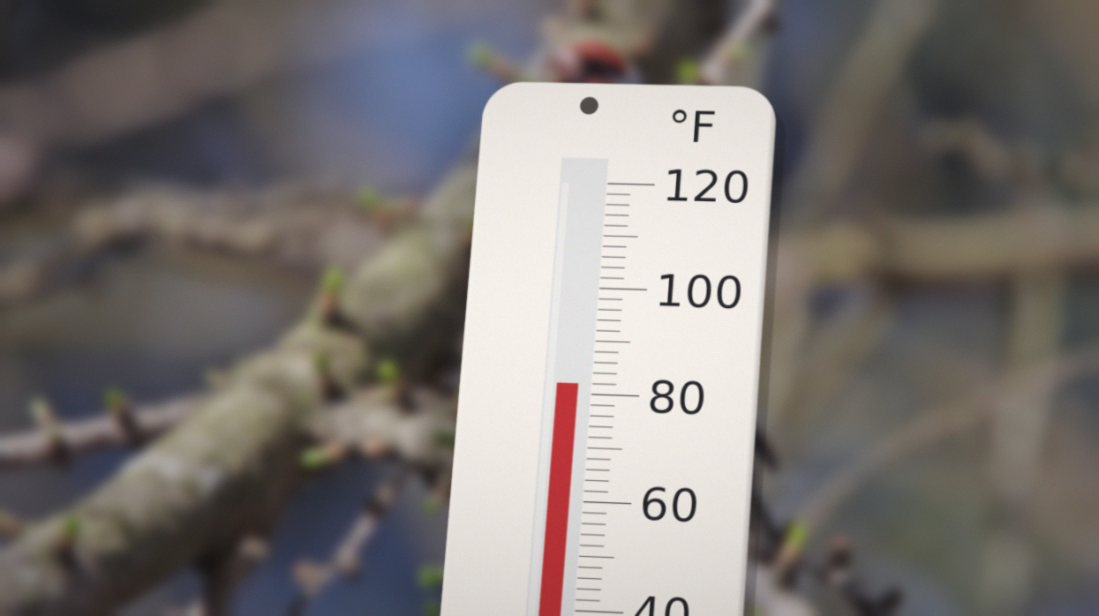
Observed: 82 °F
